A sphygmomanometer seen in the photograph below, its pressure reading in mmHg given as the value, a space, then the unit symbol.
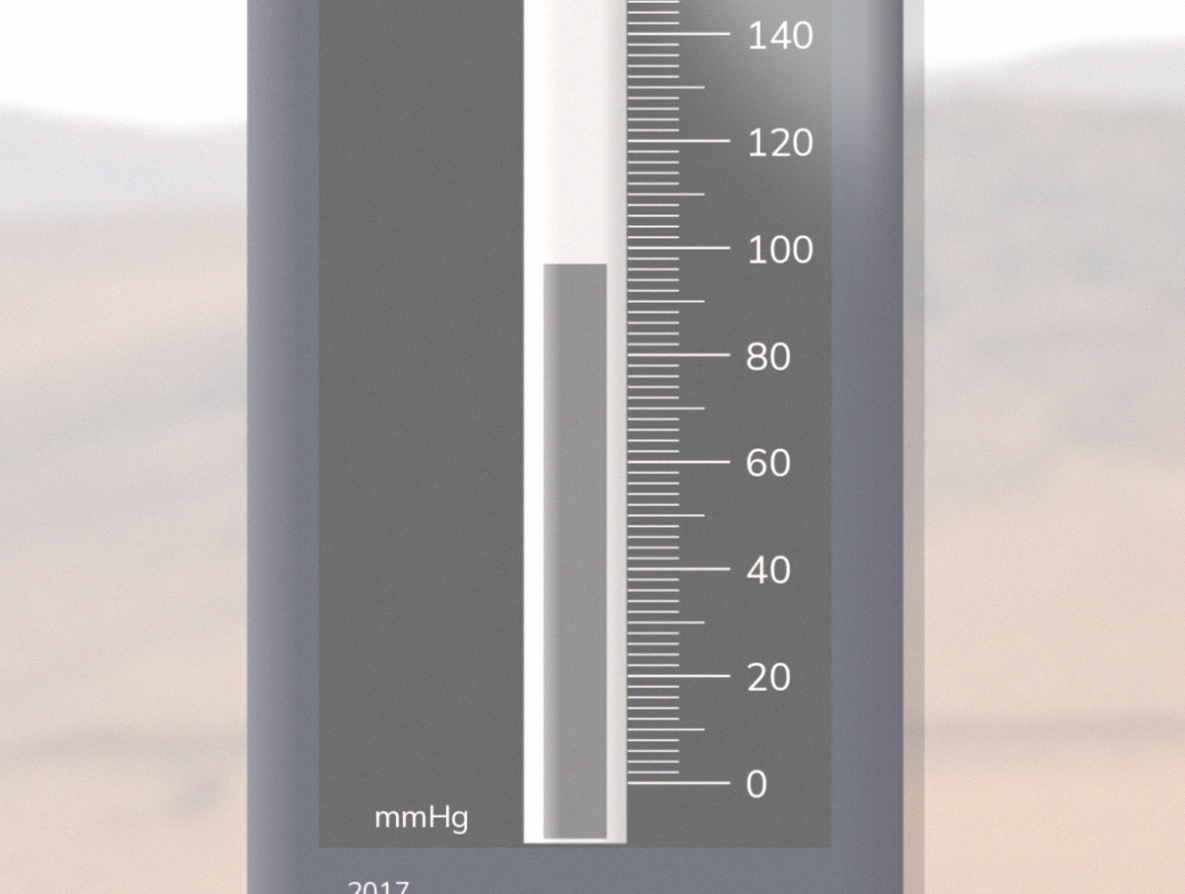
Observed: 97 mmHg
